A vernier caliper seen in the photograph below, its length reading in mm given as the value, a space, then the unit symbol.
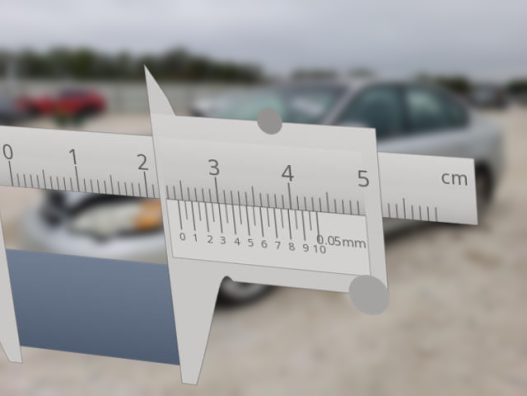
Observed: 24.4 mm
